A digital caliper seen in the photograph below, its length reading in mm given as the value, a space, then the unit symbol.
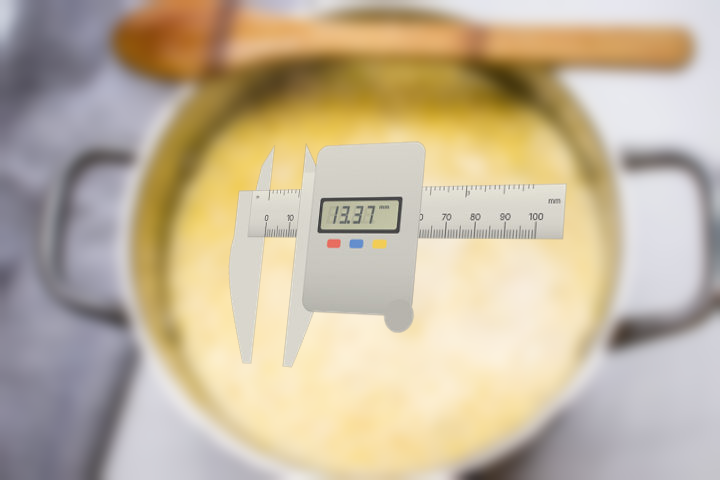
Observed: 13.37 mm
